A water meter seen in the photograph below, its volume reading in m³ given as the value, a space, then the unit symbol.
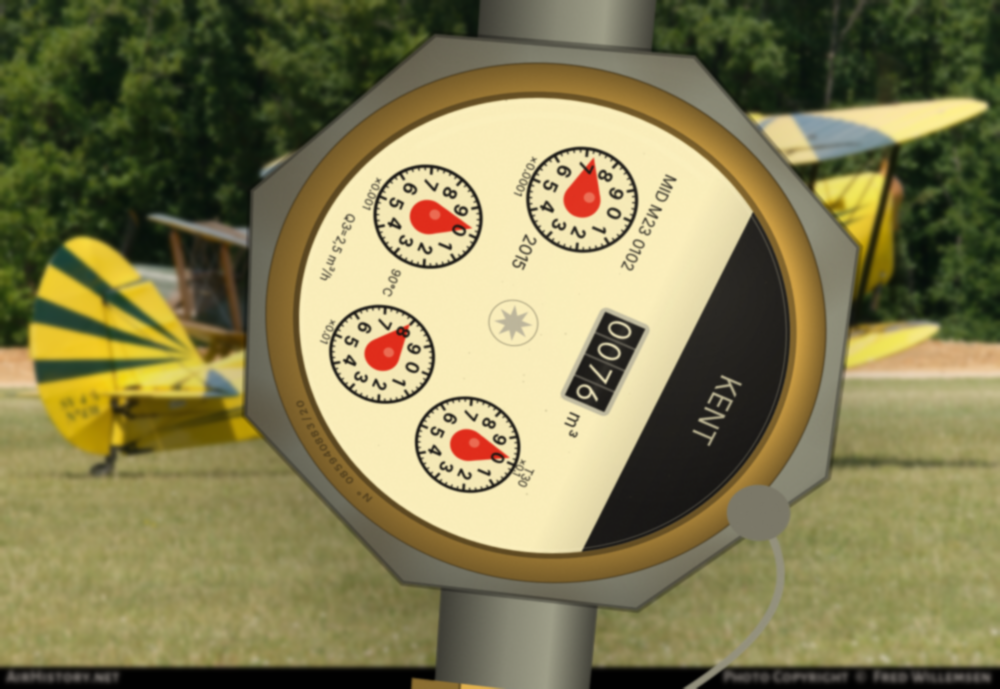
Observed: 75.9797 m³
